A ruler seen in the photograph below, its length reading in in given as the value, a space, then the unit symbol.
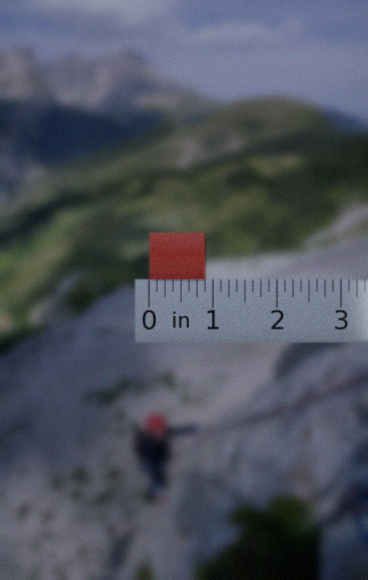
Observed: 0.875 in
